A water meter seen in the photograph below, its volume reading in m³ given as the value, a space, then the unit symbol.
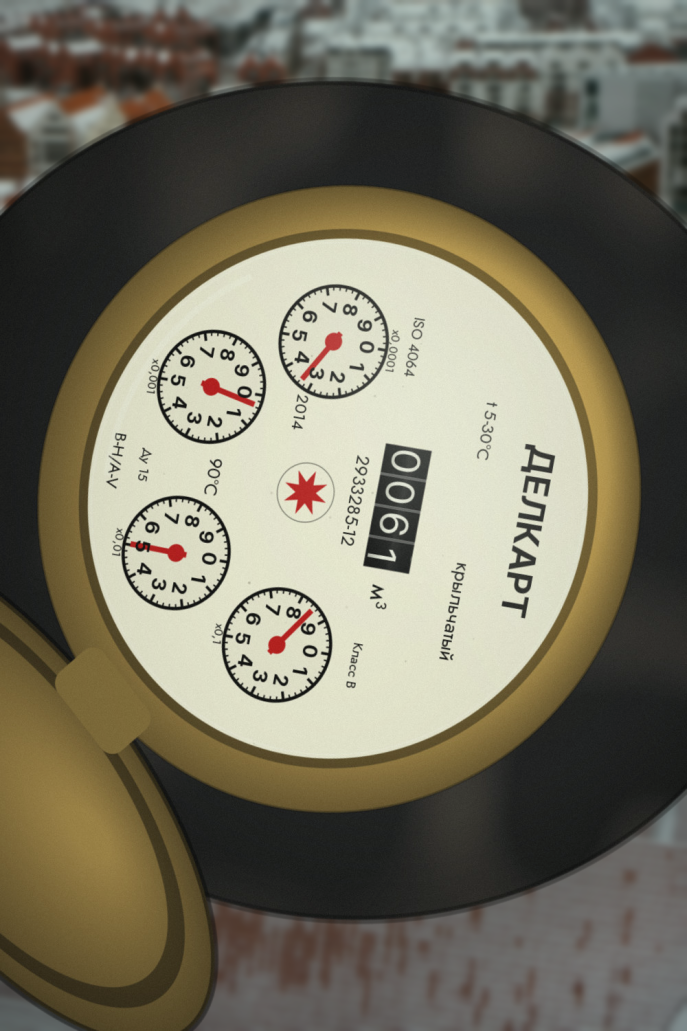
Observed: 60.8503 m³
